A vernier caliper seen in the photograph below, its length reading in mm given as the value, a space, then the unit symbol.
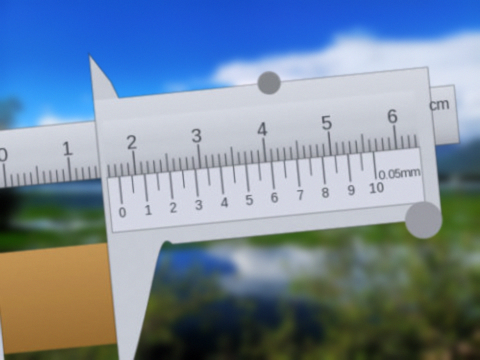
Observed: 17.5 mm
